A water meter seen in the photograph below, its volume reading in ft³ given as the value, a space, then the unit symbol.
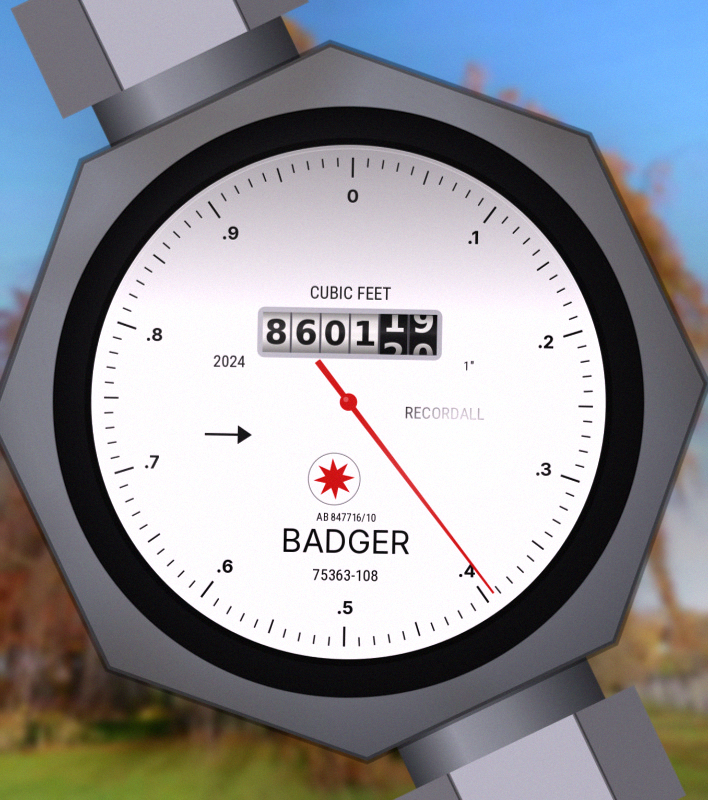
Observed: 860119.39 ft³
